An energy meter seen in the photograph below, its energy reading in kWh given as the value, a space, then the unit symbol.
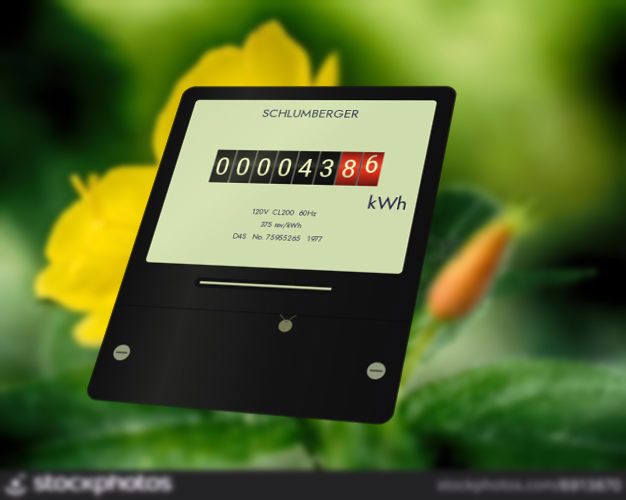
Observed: 43.86 kWh
